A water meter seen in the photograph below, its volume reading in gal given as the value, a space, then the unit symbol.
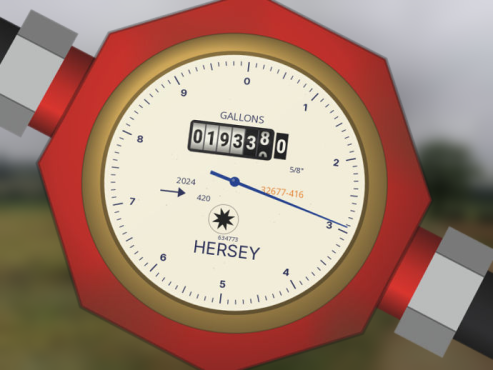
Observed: 193382.9 gal
